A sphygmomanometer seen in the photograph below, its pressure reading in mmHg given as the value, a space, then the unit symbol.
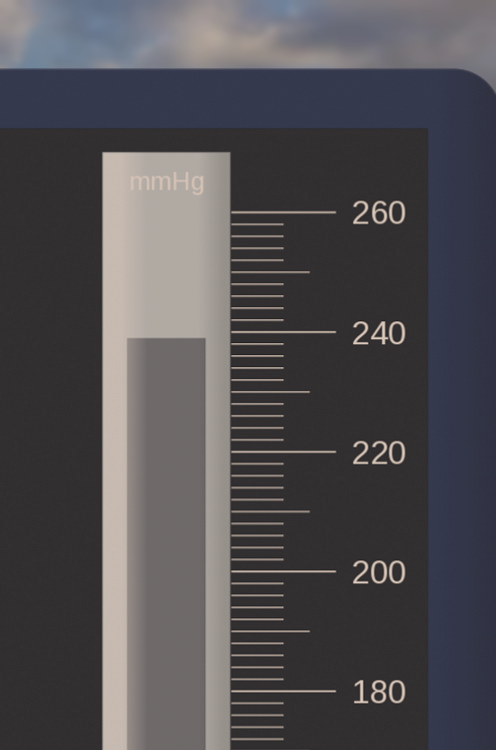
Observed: 239 mmHg
